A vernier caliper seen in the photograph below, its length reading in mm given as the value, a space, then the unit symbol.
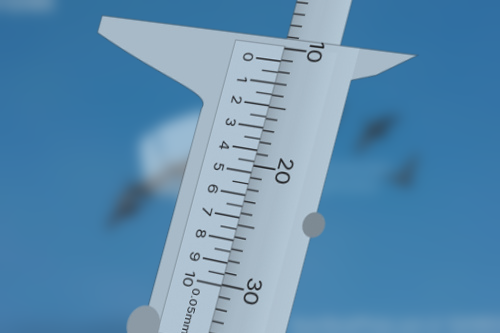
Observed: 11.1 mm
